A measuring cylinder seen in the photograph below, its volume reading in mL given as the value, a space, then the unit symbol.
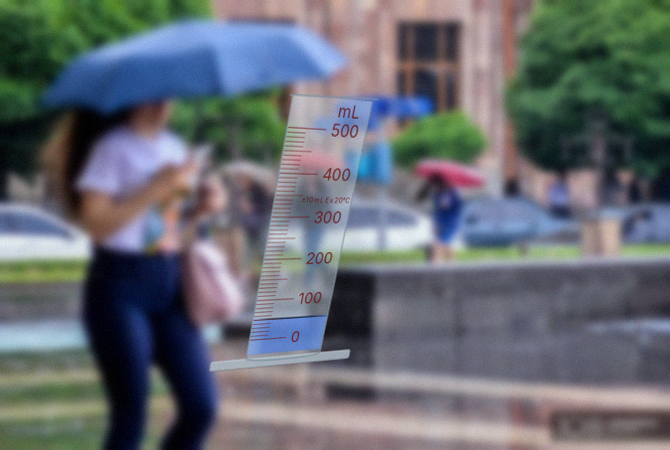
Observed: 50 mL
